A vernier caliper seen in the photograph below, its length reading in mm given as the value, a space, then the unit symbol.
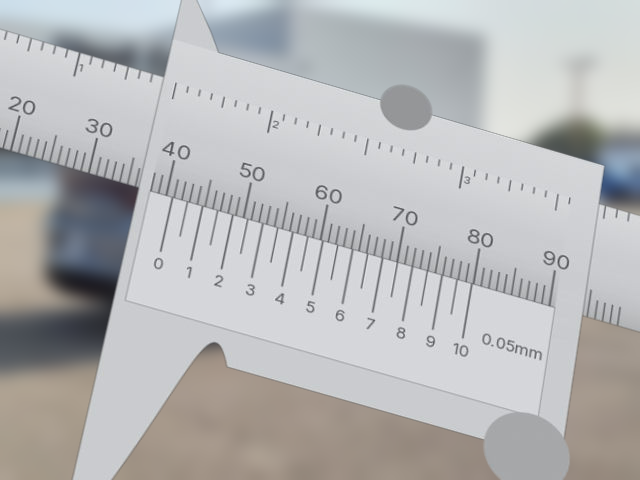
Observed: 40.8 mm
